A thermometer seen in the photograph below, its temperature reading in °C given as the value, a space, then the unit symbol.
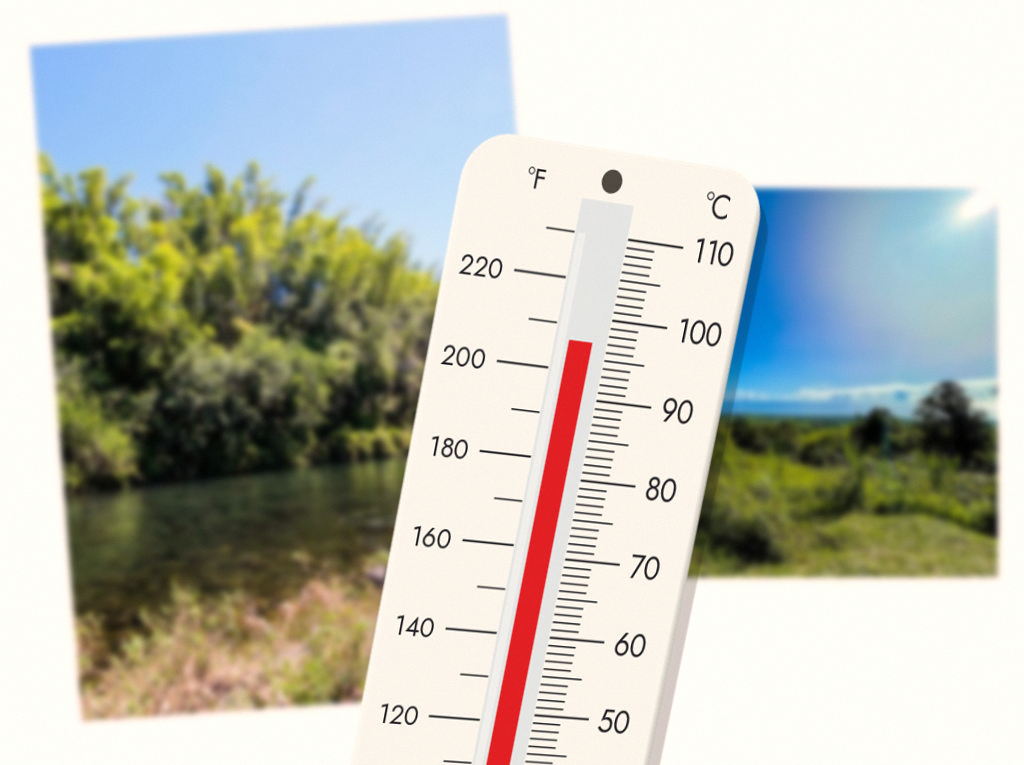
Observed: 97 °C
